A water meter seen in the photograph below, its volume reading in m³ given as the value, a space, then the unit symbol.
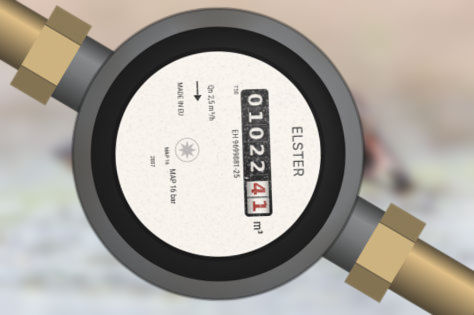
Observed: 1022.41 m³
